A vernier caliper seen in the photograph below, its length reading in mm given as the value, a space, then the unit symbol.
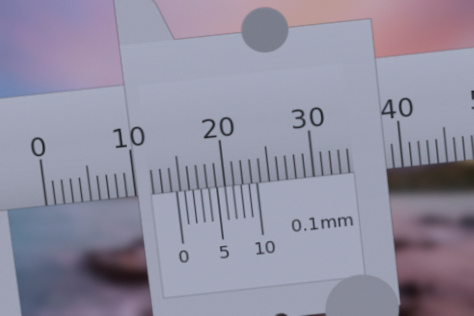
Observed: 14.6 mm
